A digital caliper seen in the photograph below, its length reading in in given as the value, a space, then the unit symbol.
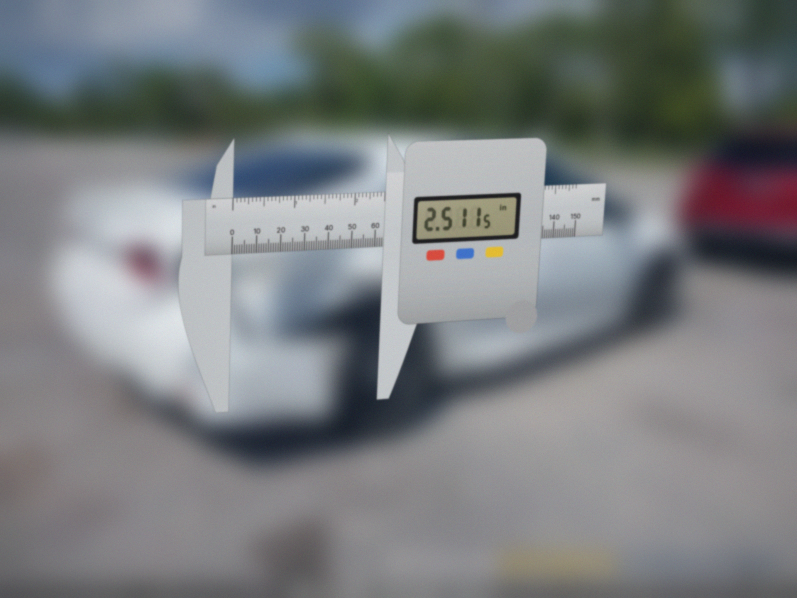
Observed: 2.5115 in
